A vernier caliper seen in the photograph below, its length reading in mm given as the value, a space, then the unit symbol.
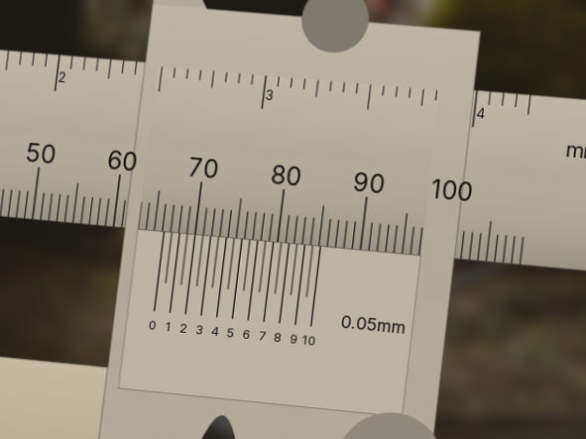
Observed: 66.2 mm
